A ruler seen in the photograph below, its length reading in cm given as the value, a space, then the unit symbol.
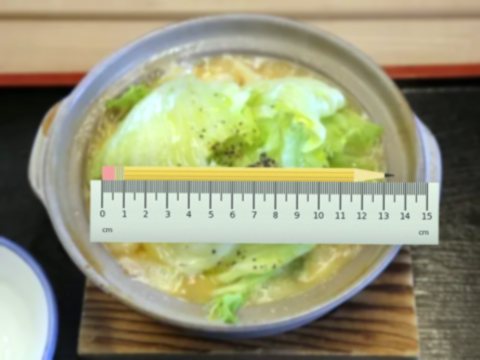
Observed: 13.5 cm
